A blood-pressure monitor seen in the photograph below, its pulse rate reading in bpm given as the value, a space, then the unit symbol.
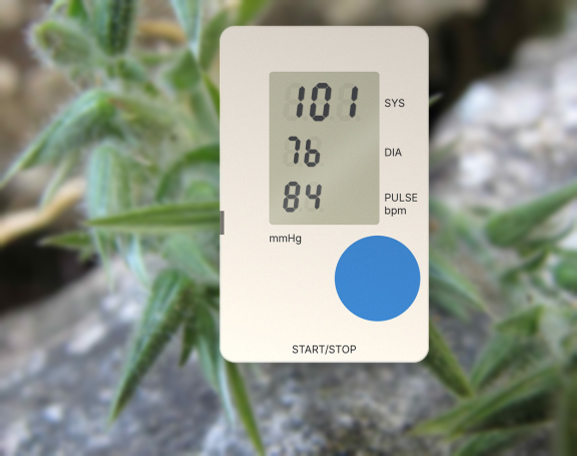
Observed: 84 bpm
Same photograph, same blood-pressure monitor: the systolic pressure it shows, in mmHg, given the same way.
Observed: 101 mmHg
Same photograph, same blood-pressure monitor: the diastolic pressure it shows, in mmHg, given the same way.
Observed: 76 mmHg
